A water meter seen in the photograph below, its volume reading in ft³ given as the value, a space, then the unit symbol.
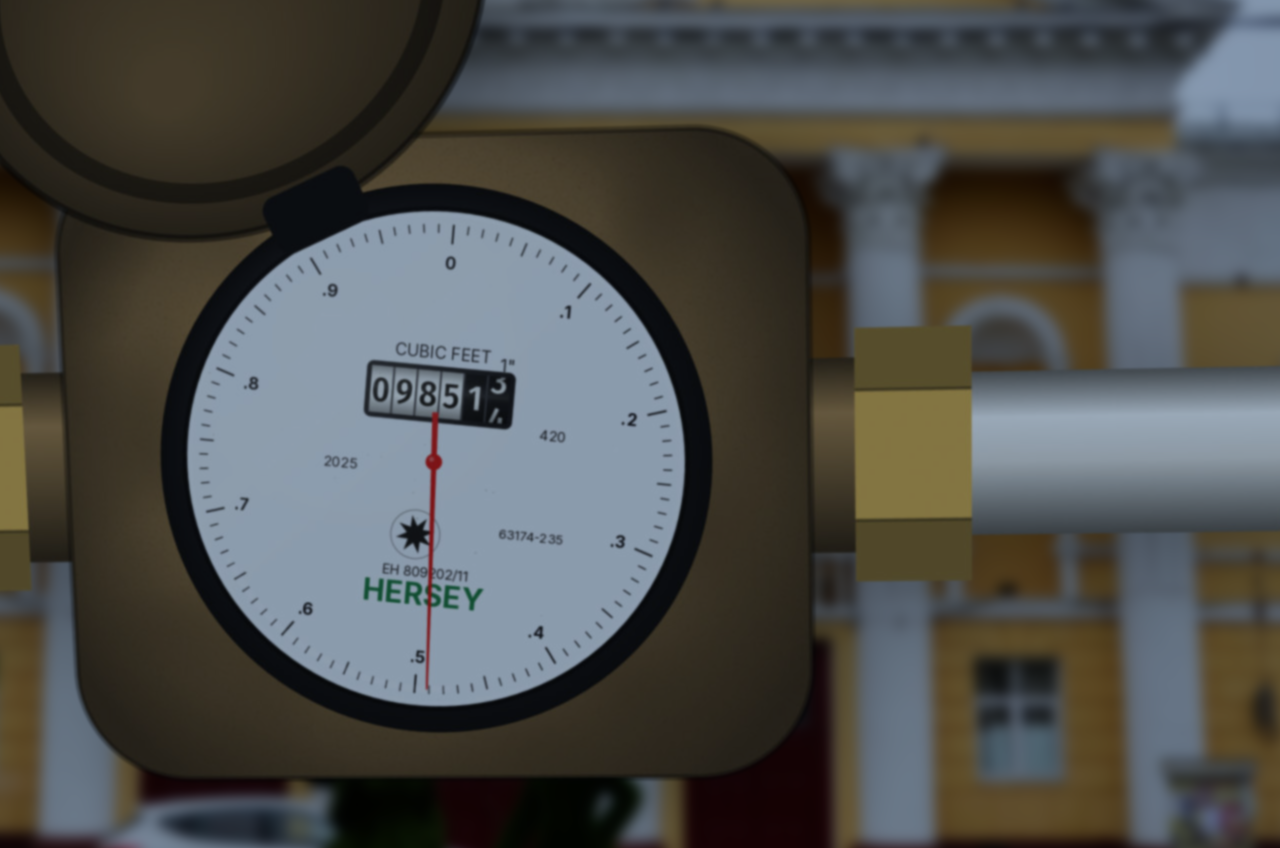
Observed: 98513.49 ft³
